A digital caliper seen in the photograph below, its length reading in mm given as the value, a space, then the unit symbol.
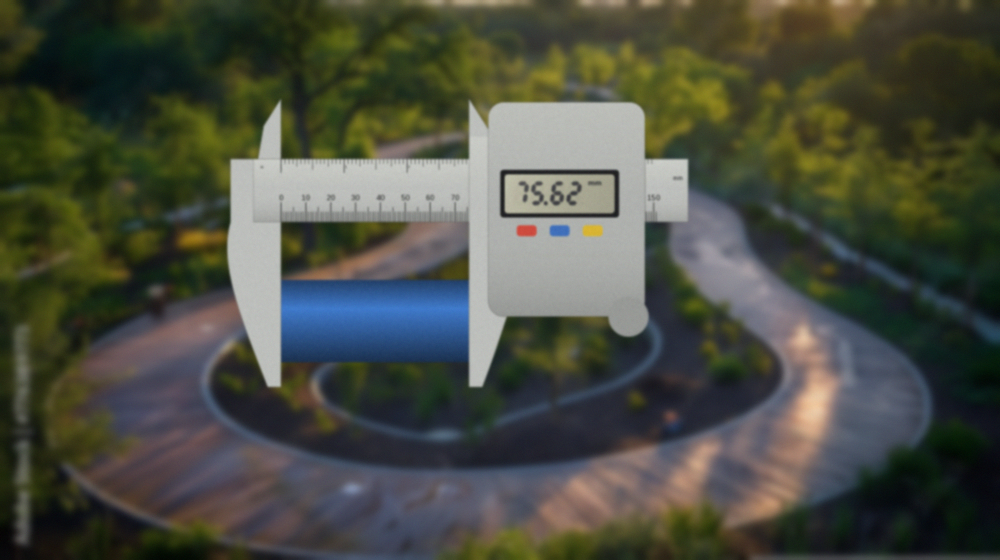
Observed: 75.62 mm
